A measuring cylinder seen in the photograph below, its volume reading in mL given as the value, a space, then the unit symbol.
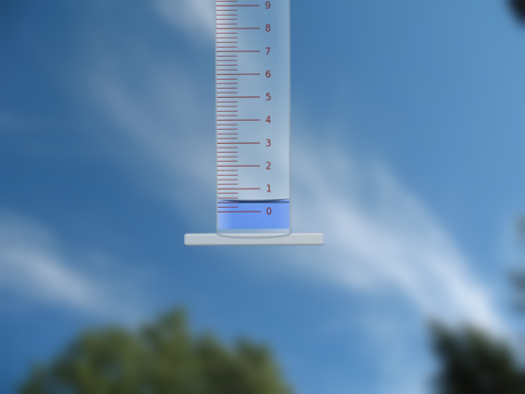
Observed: 0.4 mL
